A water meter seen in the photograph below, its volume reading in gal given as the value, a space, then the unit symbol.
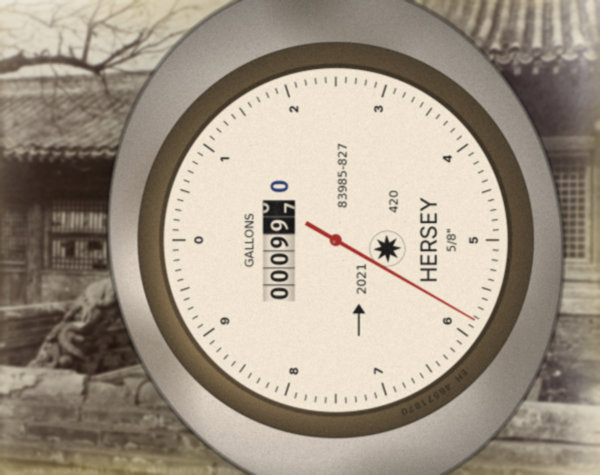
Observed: 9965.8 gal
